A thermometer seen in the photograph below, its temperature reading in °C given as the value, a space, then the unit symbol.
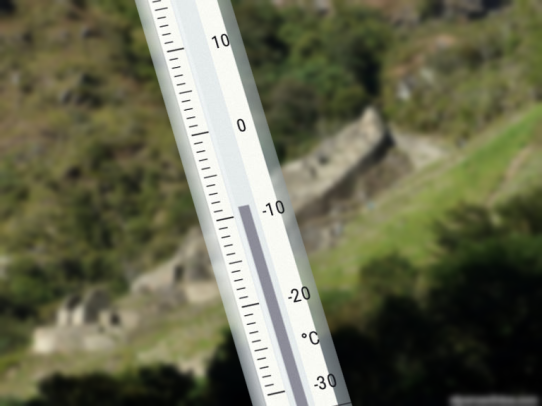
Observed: -9 °C
